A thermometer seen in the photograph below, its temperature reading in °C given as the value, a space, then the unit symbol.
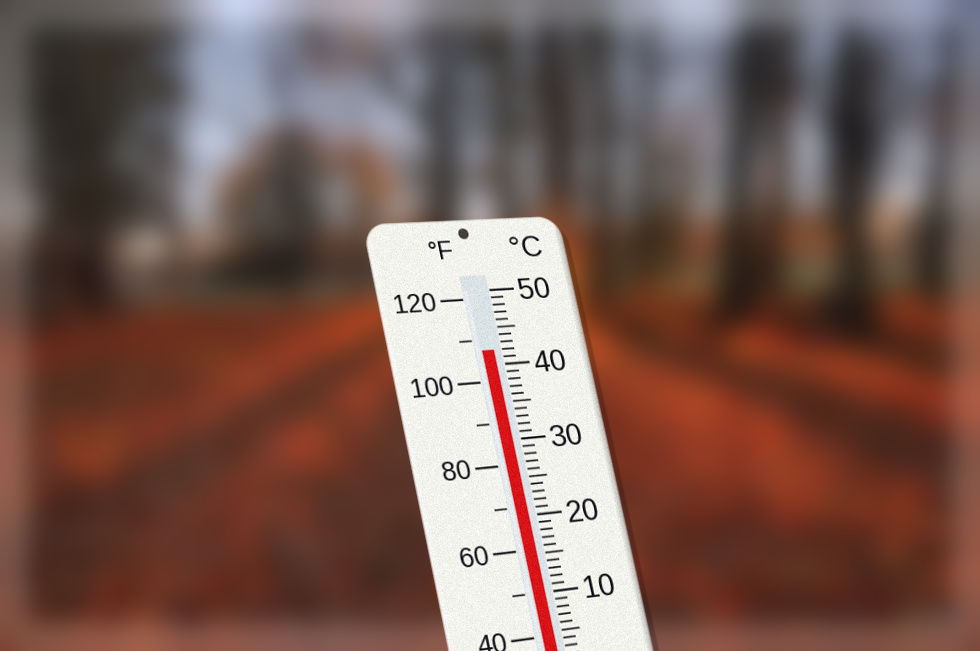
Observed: 42 °C
